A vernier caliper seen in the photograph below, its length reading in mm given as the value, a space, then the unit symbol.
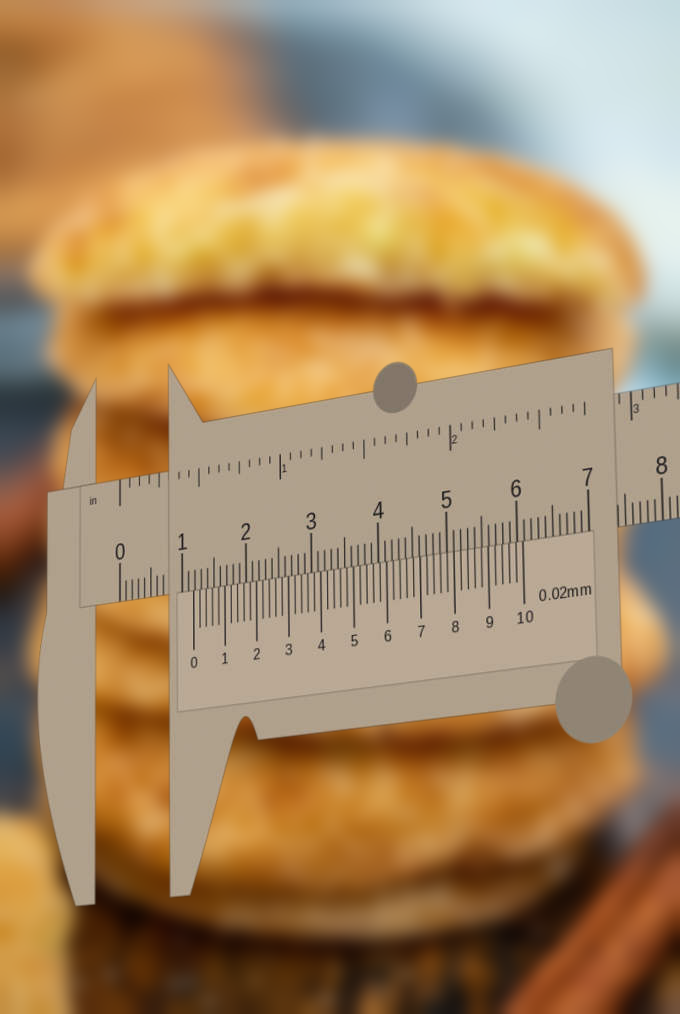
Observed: 11.8 mm
